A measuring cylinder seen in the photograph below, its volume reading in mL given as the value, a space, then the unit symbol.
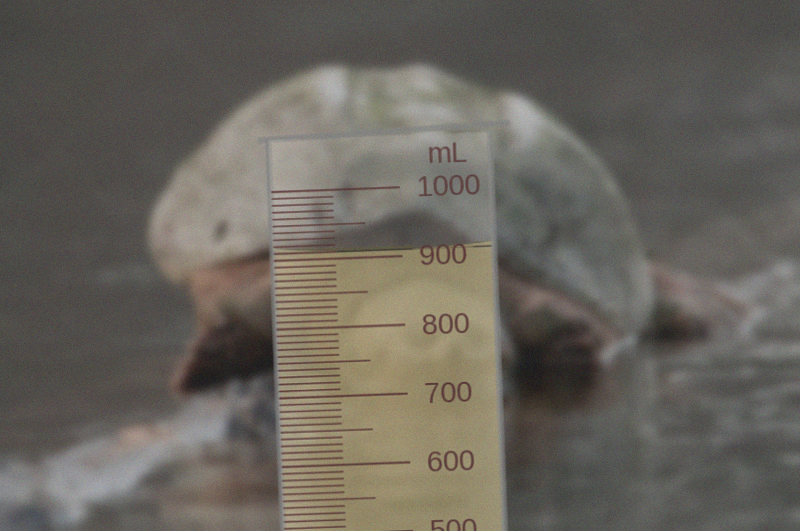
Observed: 910 mL
